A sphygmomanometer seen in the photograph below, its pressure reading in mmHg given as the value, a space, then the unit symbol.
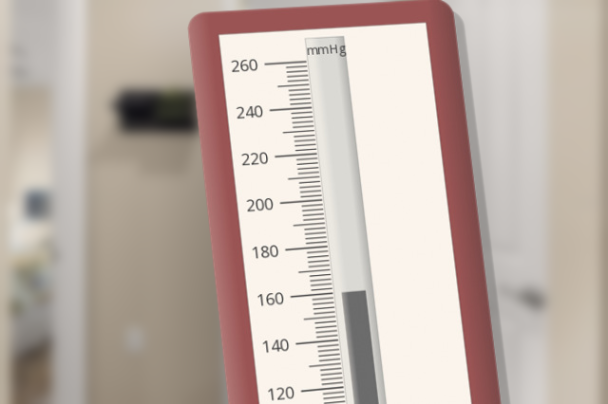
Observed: 160 mmHg
